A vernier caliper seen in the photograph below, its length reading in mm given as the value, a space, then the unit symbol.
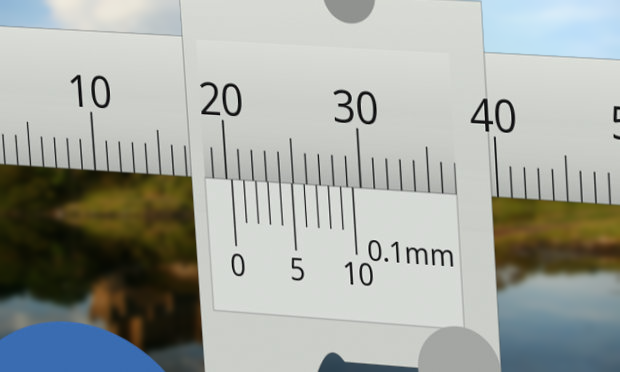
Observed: 20.4 mm
